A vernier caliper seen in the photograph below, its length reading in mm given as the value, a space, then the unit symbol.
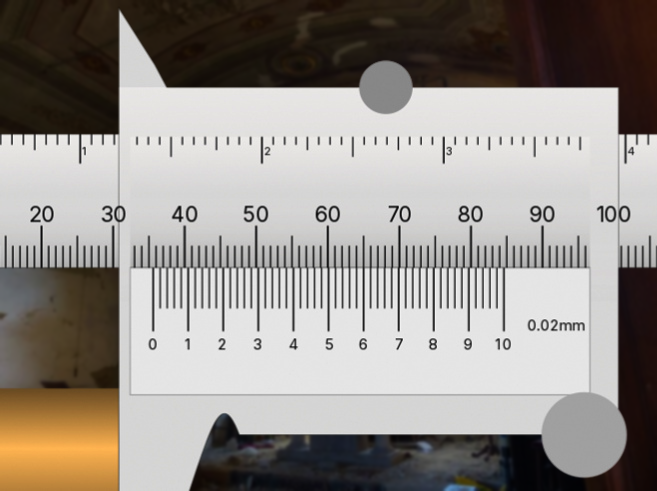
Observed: 35.6 mm
